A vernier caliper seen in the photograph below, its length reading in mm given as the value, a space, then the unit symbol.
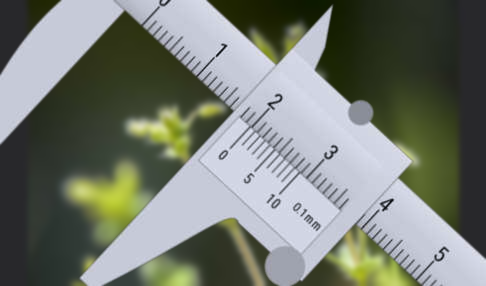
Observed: 19.8 mm
